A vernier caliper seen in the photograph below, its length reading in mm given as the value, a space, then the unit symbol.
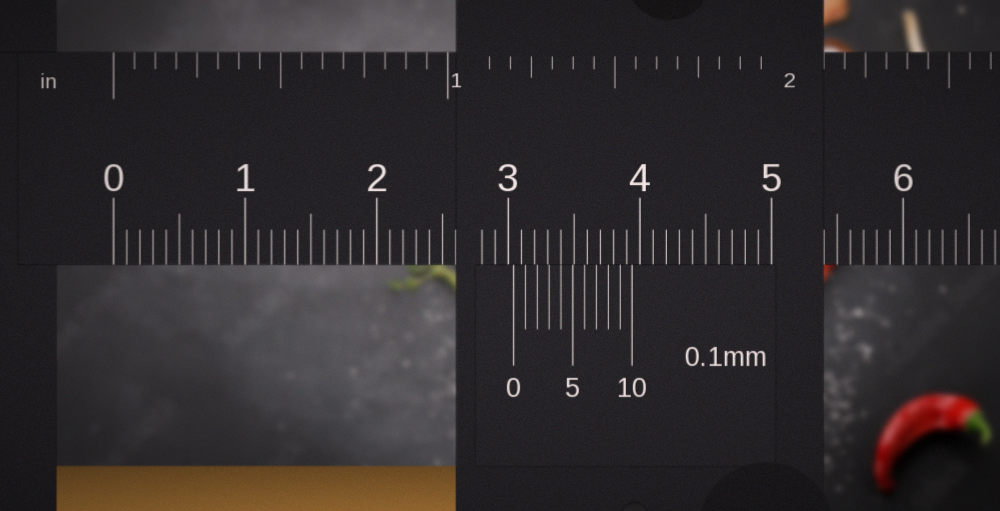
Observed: 30.4 mm
